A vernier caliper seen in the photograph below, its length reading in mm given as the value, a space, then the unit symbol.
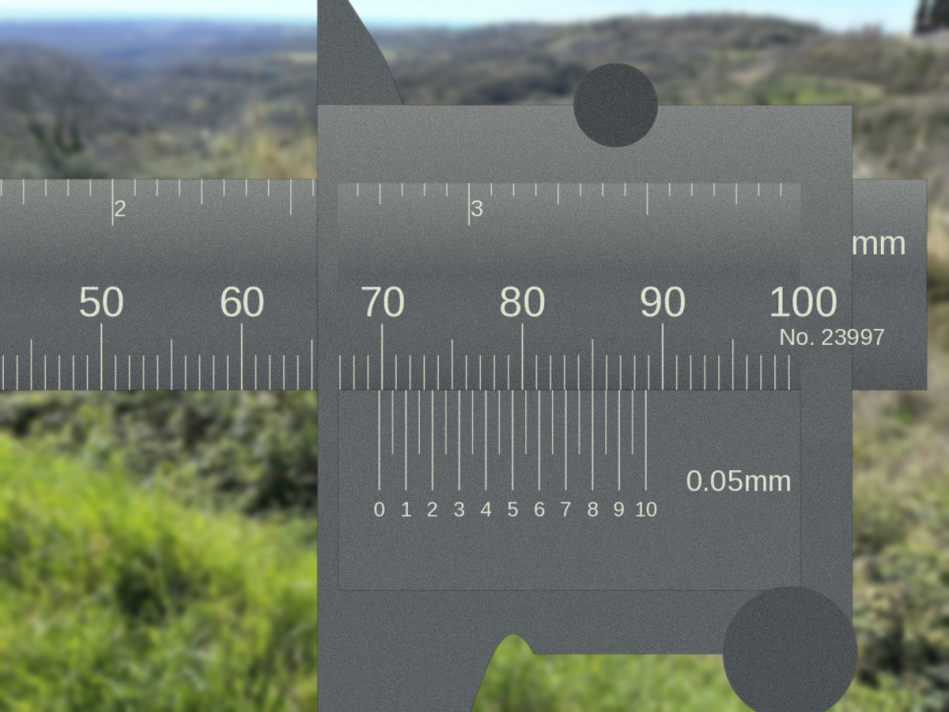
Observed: 69.8 mm
